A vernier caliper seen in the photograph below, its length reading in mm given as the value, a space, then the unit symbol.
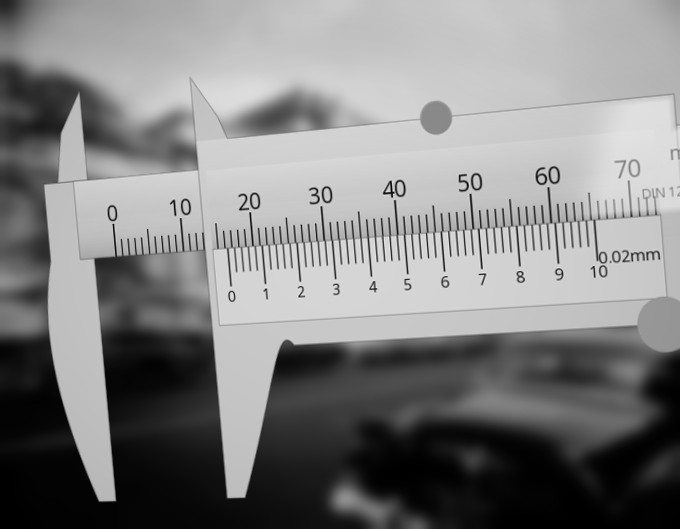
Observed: 16.4 mm
